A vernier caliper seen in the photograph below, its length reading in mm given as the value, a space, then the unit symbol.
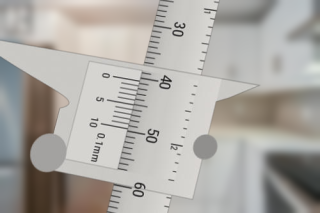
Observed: 40.6 mm
